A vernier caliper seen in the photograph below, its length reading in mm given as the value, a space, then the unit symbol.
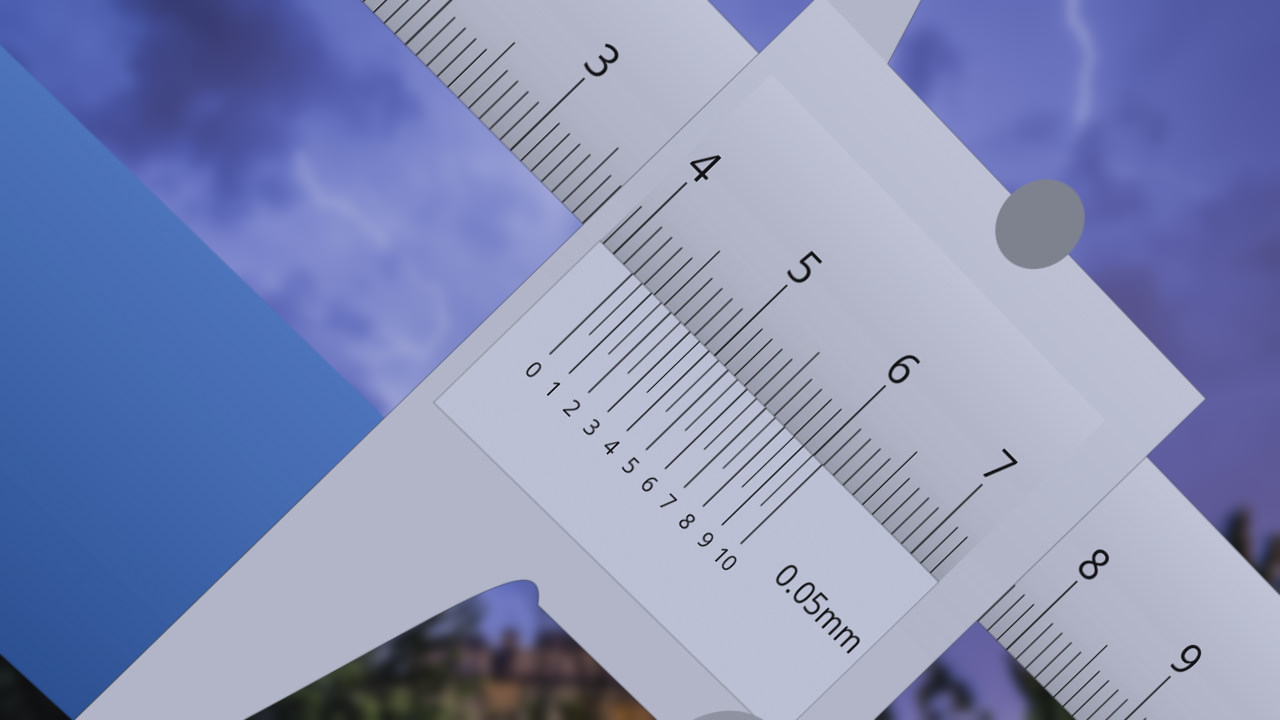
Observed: 41.9 mm
